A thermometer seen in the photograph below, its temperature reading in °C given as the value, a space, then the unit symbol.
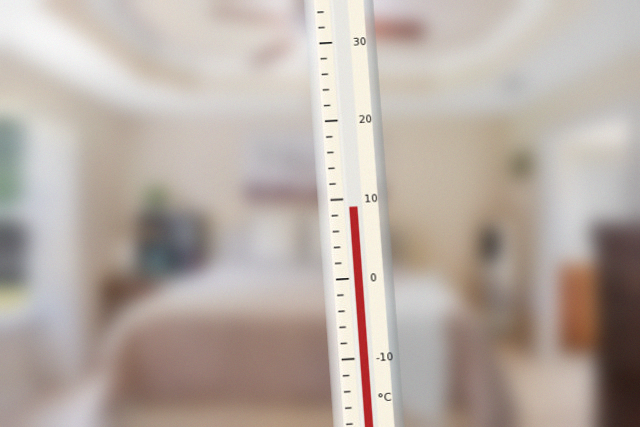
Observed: 9 °C
